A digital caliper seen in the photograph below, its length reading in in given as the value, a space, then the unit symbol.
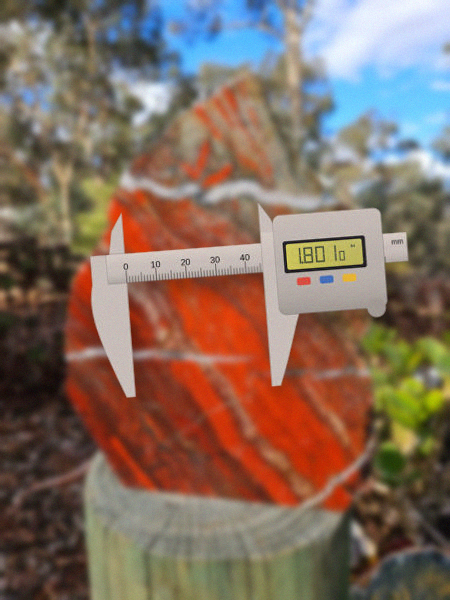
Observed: 1.8010 in
